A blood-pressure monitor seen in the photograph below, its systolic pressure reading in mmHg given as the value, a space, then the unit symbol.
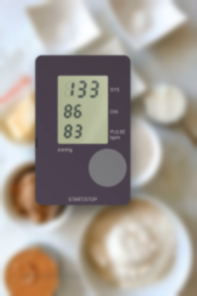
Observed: 133 mmHg
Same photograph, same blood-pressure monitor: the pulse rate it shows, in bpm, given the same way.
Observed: 83 bpm
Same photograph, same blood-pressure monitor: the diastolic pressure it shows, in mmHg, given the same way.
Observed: 86 mmHg
